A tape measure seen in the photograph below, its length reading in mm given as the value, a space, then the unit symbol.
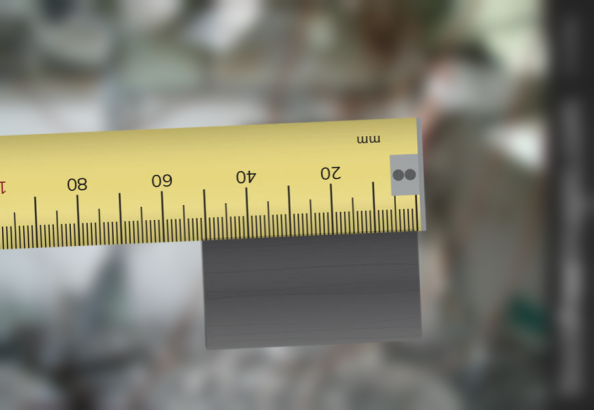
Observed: 51 mm
